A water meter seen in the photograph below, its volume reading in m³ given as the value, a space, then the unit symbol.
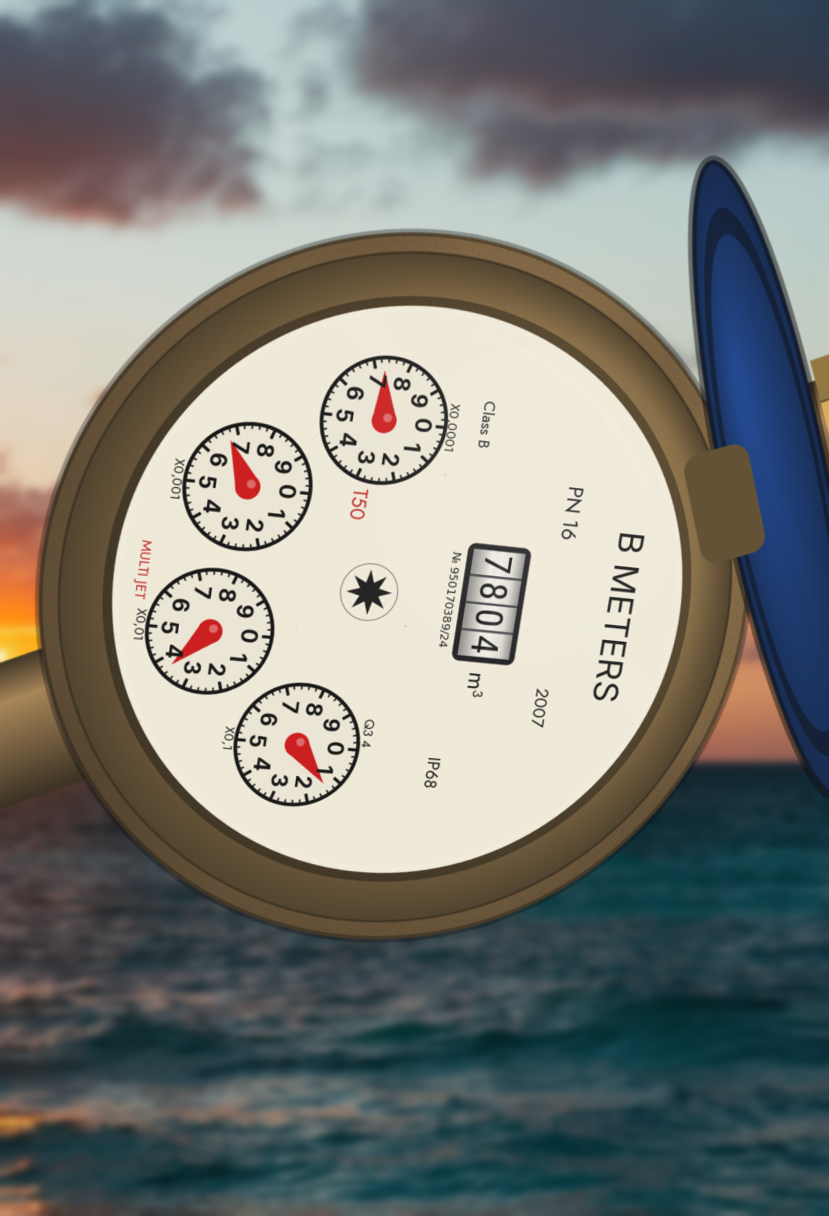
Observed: 7804.1367 m³
